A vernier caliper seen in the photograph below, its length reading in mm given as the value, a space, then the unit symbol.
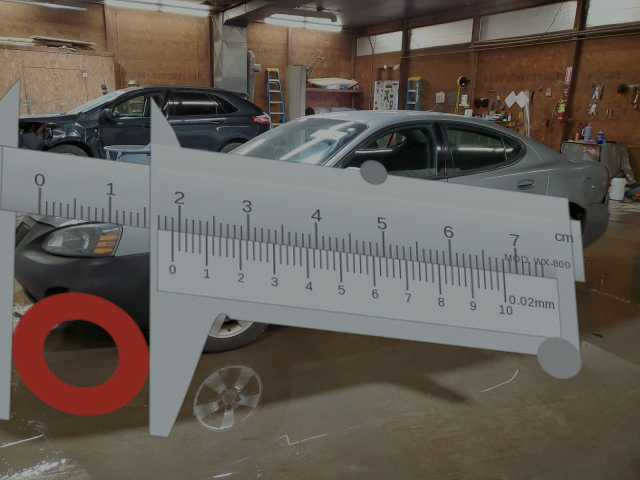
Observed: 19.0 mm
